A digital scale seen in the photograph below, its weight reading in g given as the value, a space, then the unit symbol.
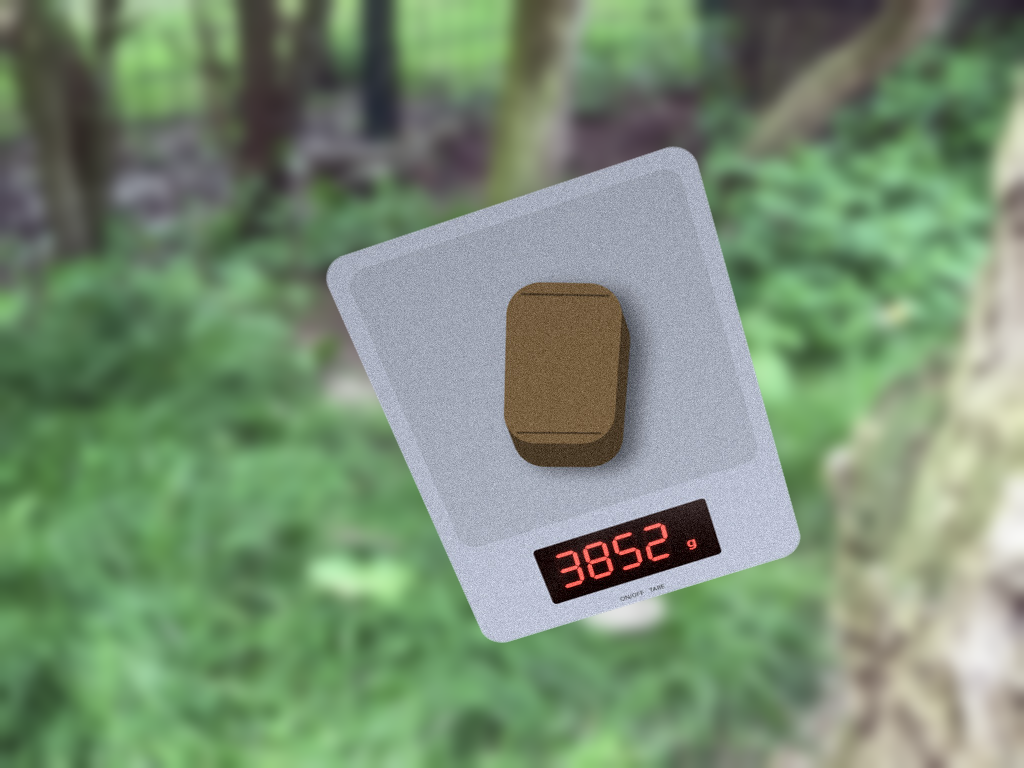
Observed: 3852 g
